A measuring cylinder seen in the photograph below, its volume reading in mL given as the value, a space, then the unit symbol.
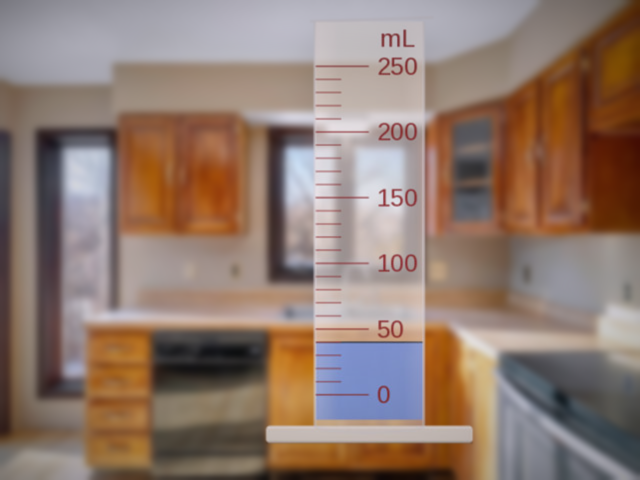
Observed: 40 mL
